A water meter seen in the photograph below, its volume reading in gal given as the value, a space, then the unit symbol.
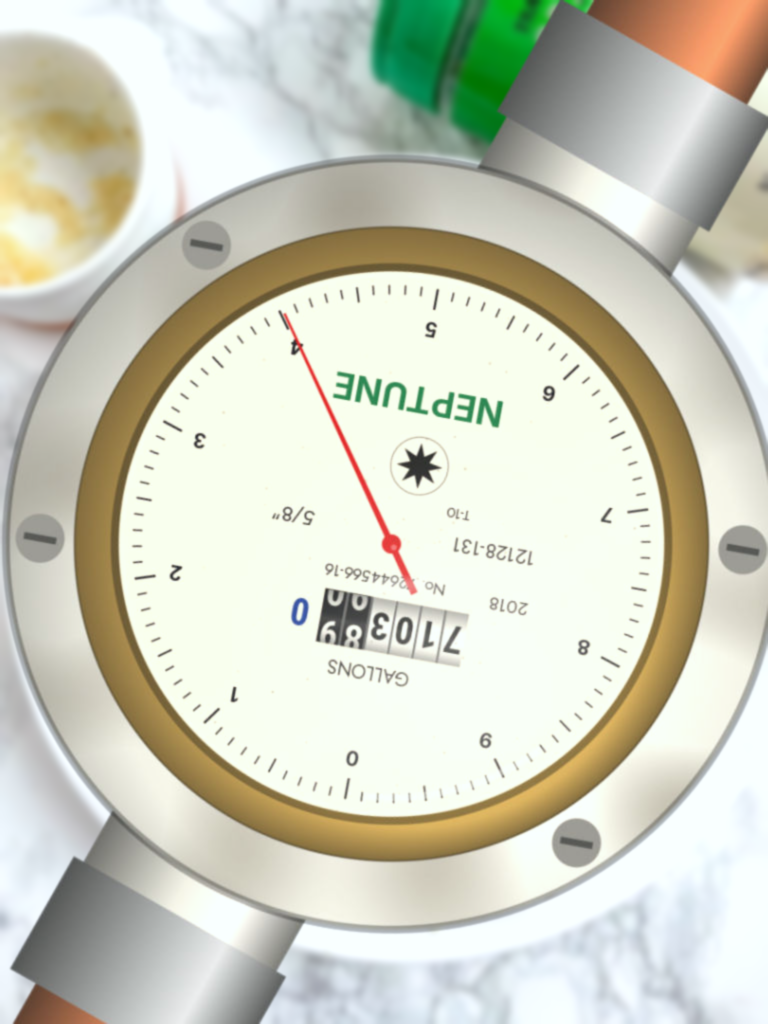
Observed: 7103894.0 gal
